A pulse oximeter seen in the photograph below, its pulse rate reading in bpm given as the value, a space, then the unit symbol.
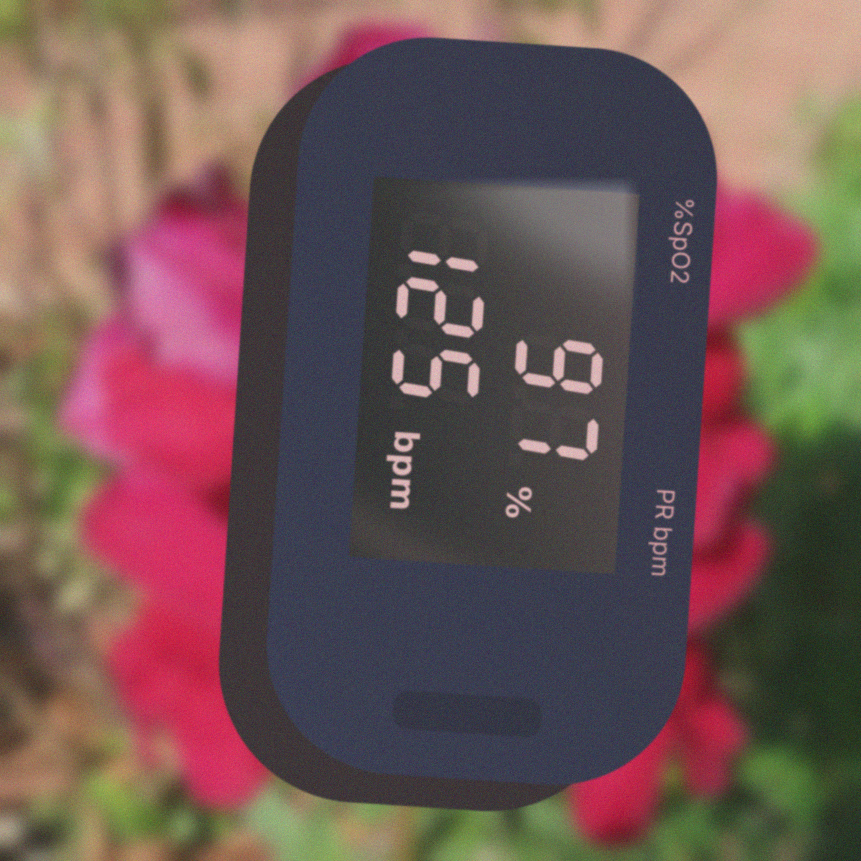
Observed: 125 bpm
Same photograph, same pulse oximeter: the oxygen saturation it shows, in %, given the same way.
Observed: 97 %
